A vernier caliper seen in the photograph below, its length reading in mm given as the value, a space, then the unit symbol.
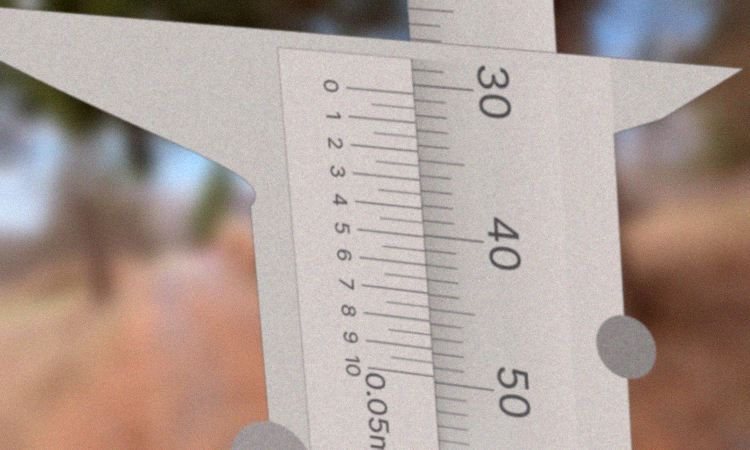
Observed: 30.6 mm
